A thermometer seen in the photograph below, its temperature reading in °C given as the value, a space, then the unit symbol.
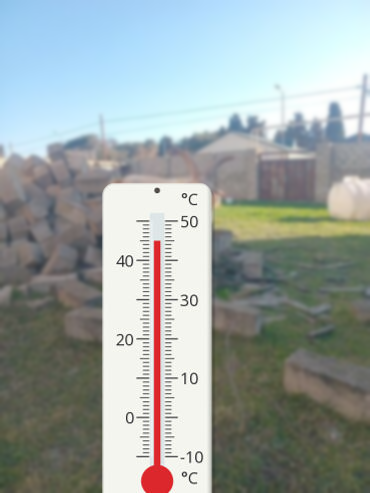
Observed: 45 °C
